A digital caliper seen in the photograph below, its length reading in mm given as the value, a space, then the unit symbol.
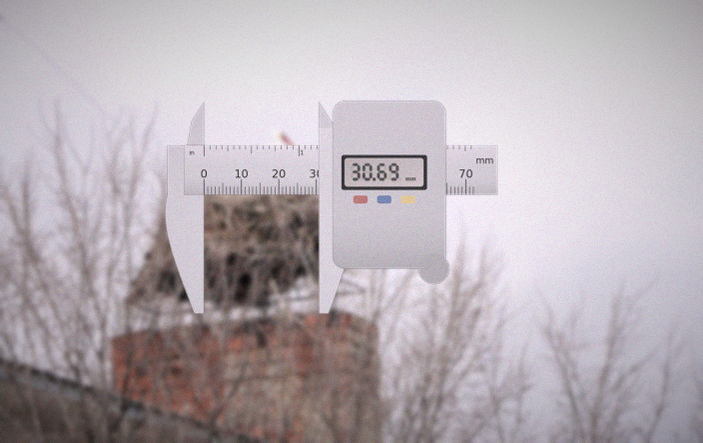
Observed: 30.69 mm
